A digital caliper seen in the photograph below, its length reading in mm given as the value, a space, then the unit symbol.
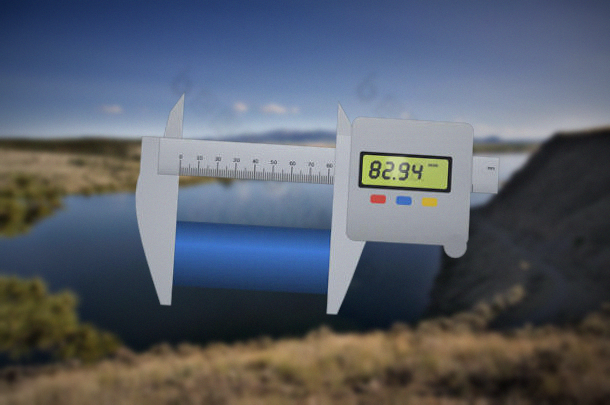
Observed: 82.94 mm
